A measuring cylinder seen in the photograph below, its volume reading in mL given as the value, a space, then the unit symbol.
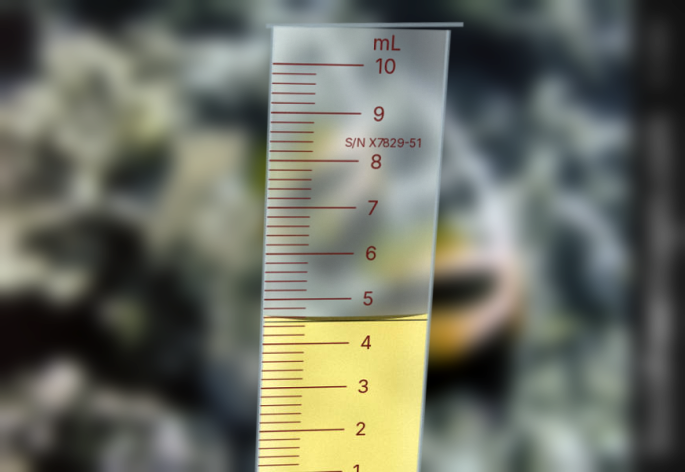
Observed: 4.5 mL
